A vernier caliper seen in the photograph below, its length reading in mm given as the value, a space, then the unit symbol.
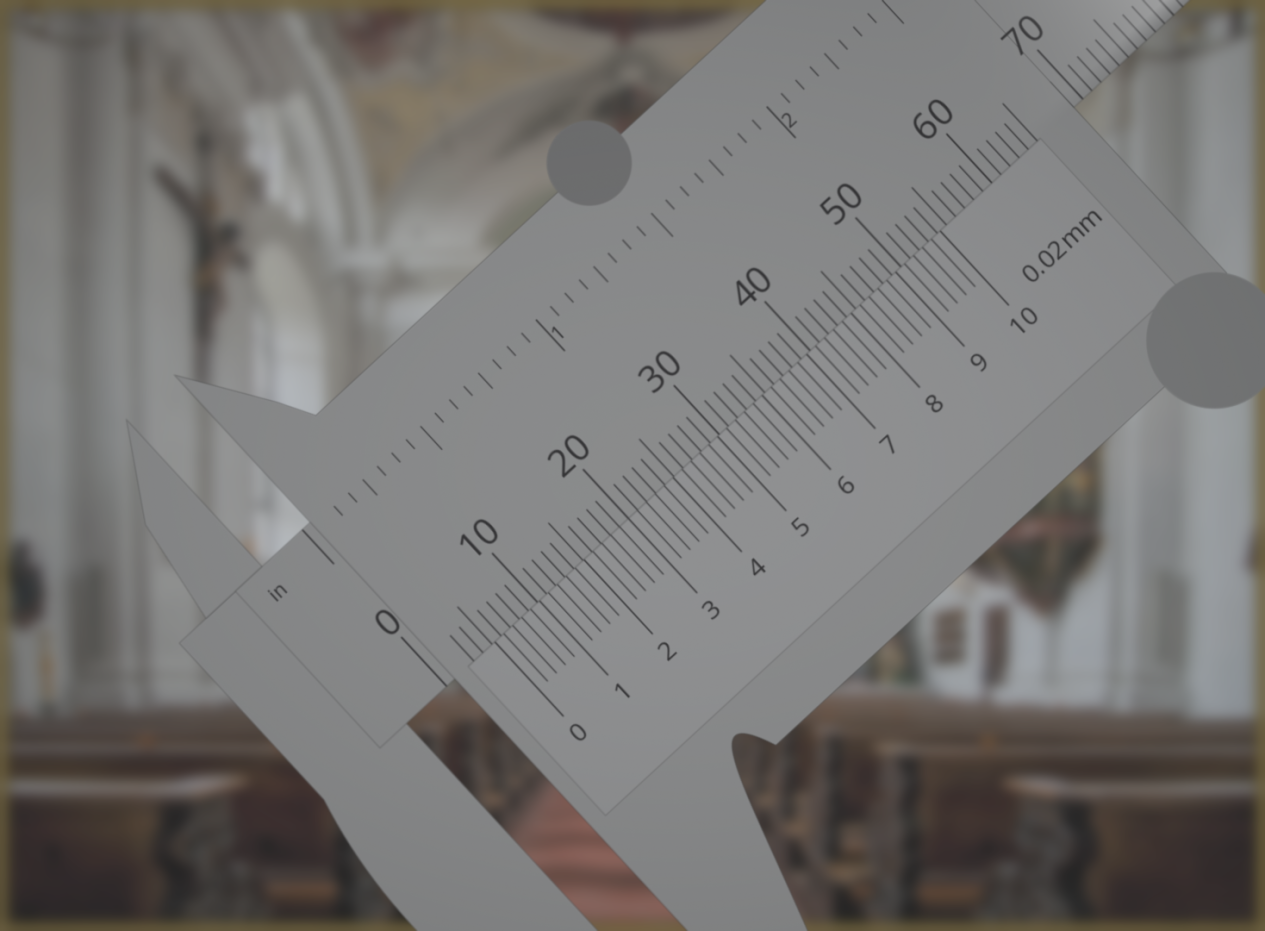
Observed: 5.3 mm
